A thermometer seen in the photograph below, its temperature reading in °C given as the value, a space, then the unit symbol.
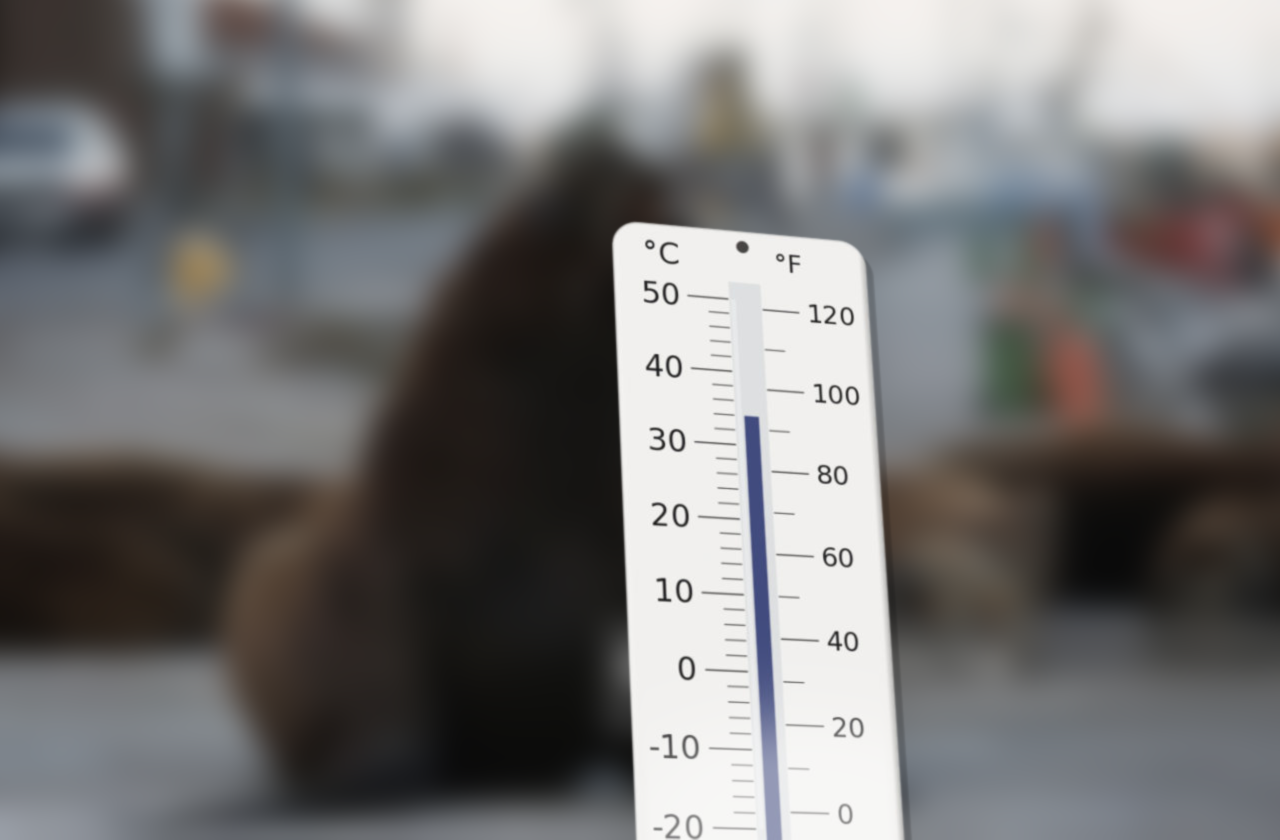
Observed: 34 °C
